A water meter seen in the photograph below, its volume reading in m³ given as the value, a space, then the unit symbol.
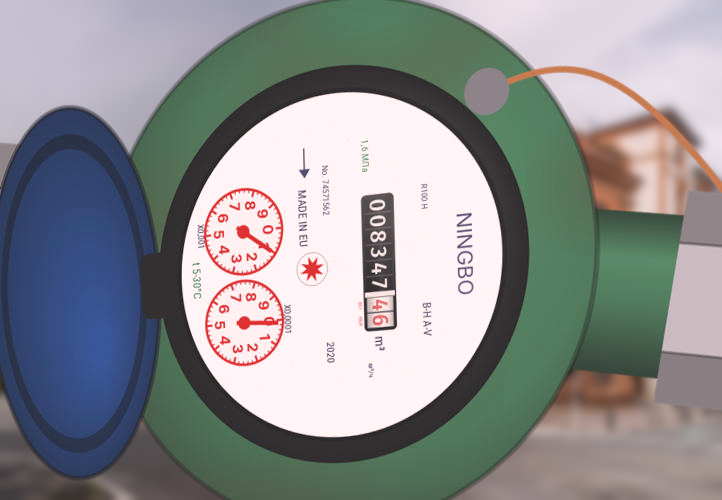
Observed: 8347.4610 m³
